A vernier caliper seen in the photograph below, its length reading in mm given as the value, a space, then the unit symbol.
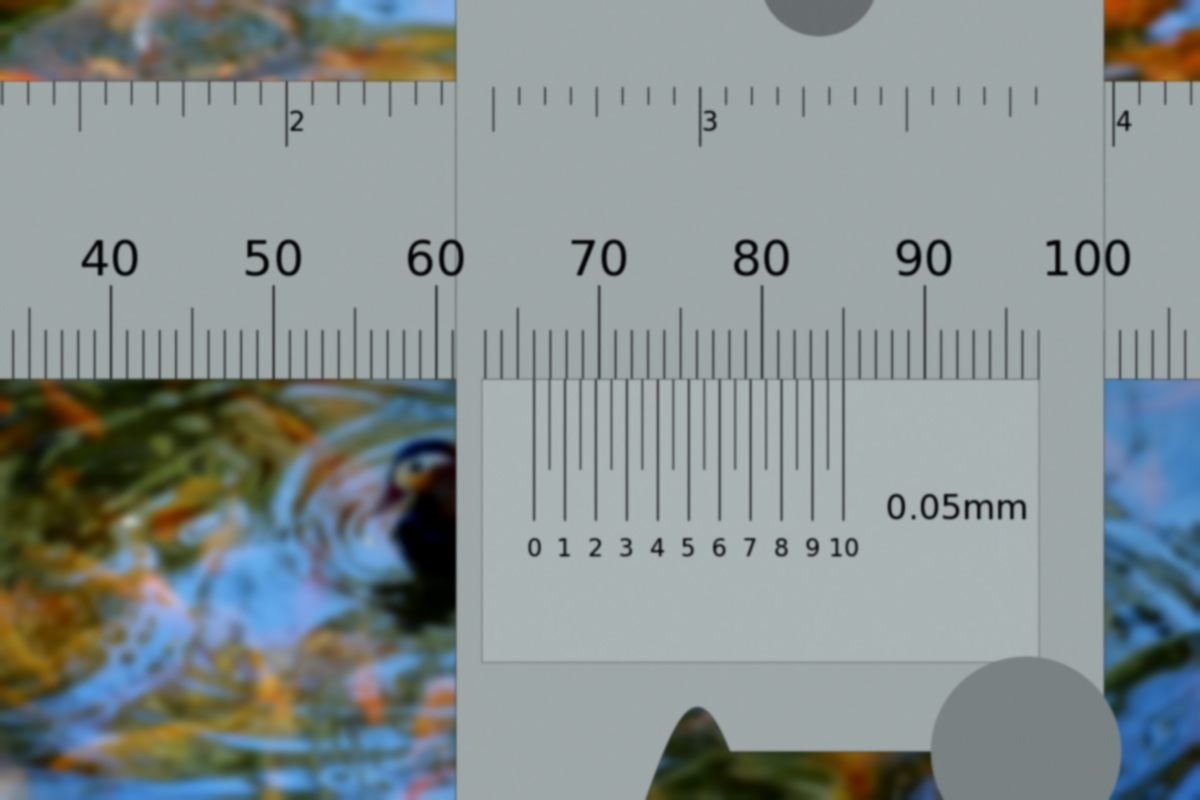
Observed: 66.0 mm
